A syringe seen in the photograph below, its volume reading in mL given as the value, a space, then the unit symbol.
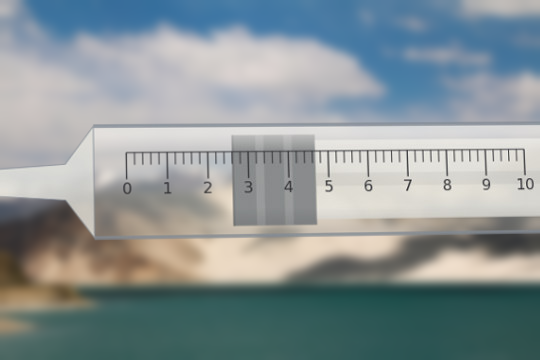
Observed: 2.6 mL
